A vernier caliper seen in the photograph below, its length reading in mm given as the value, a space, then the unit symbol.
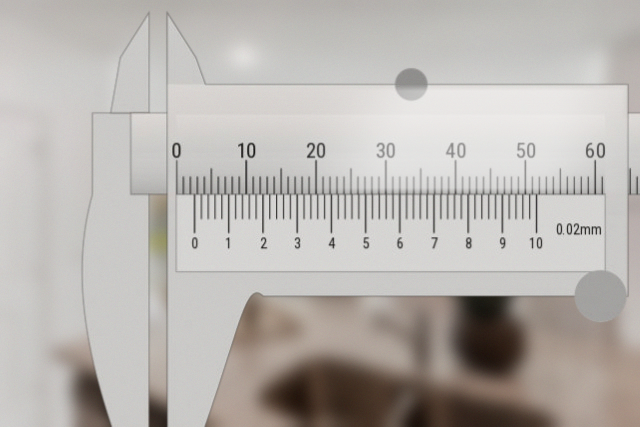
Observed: 2.6 mm
